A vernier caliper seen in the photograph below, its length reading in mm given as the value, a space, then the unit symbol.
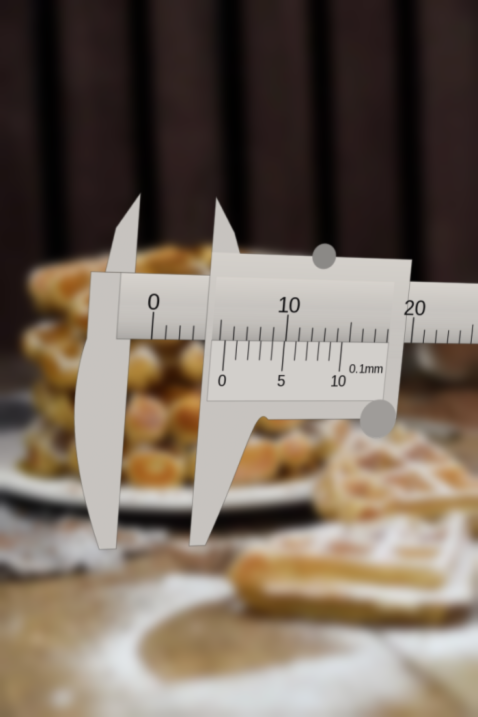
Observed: 5.4 mm
